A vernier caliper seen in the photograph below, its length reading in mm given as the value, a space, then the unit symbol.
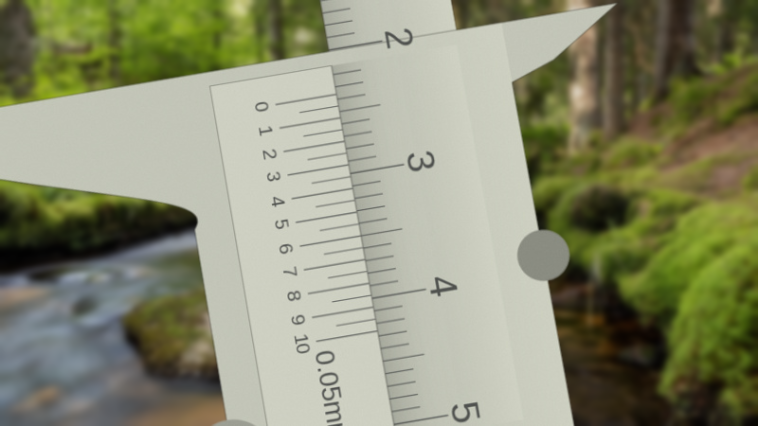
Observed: 23.6 mm
